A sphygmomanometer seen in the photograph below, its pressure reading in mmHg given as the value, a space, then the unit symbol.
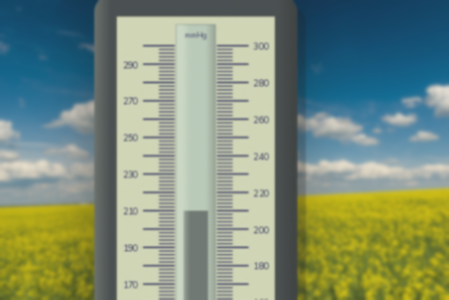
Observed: 210 mmHg
